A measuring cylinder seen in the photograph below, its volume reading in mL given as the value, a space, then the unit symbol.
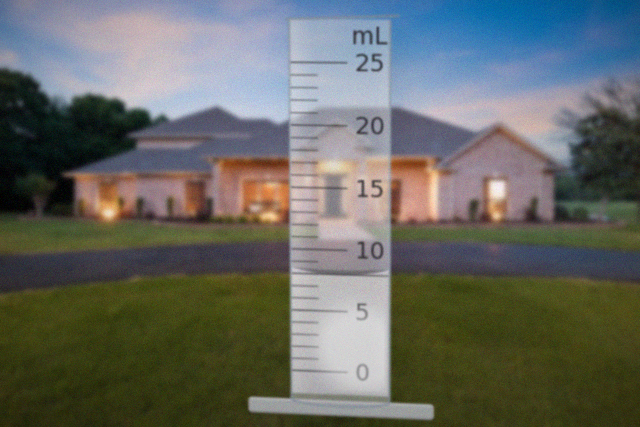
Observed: 8 mL
